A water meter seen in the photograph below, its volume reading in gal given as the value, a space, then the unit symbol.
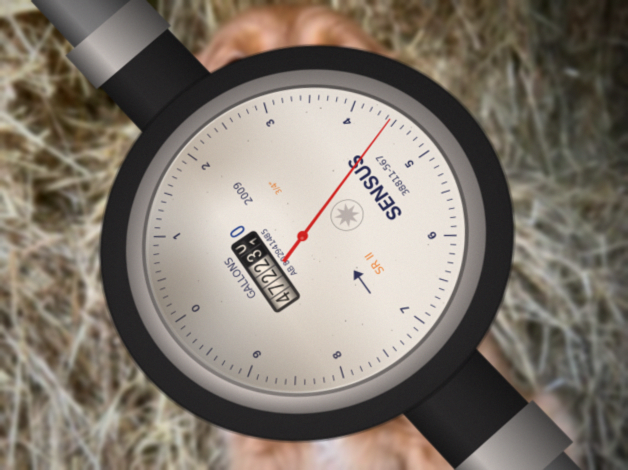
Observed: 4722304.4 gal
